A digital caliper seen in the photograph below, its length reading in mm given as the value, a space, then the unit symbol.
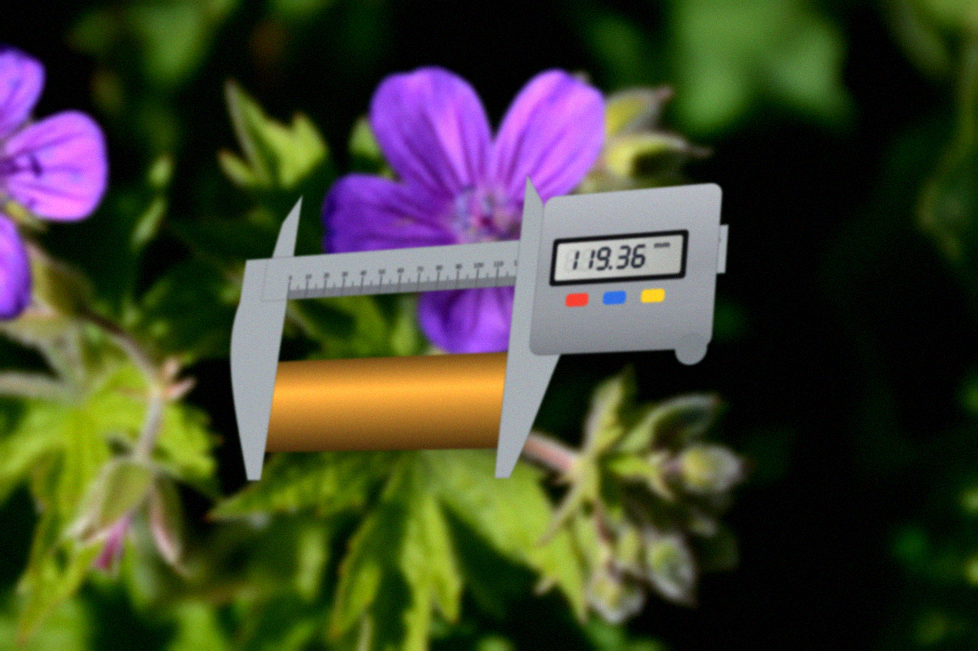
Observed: 119.36 mm
